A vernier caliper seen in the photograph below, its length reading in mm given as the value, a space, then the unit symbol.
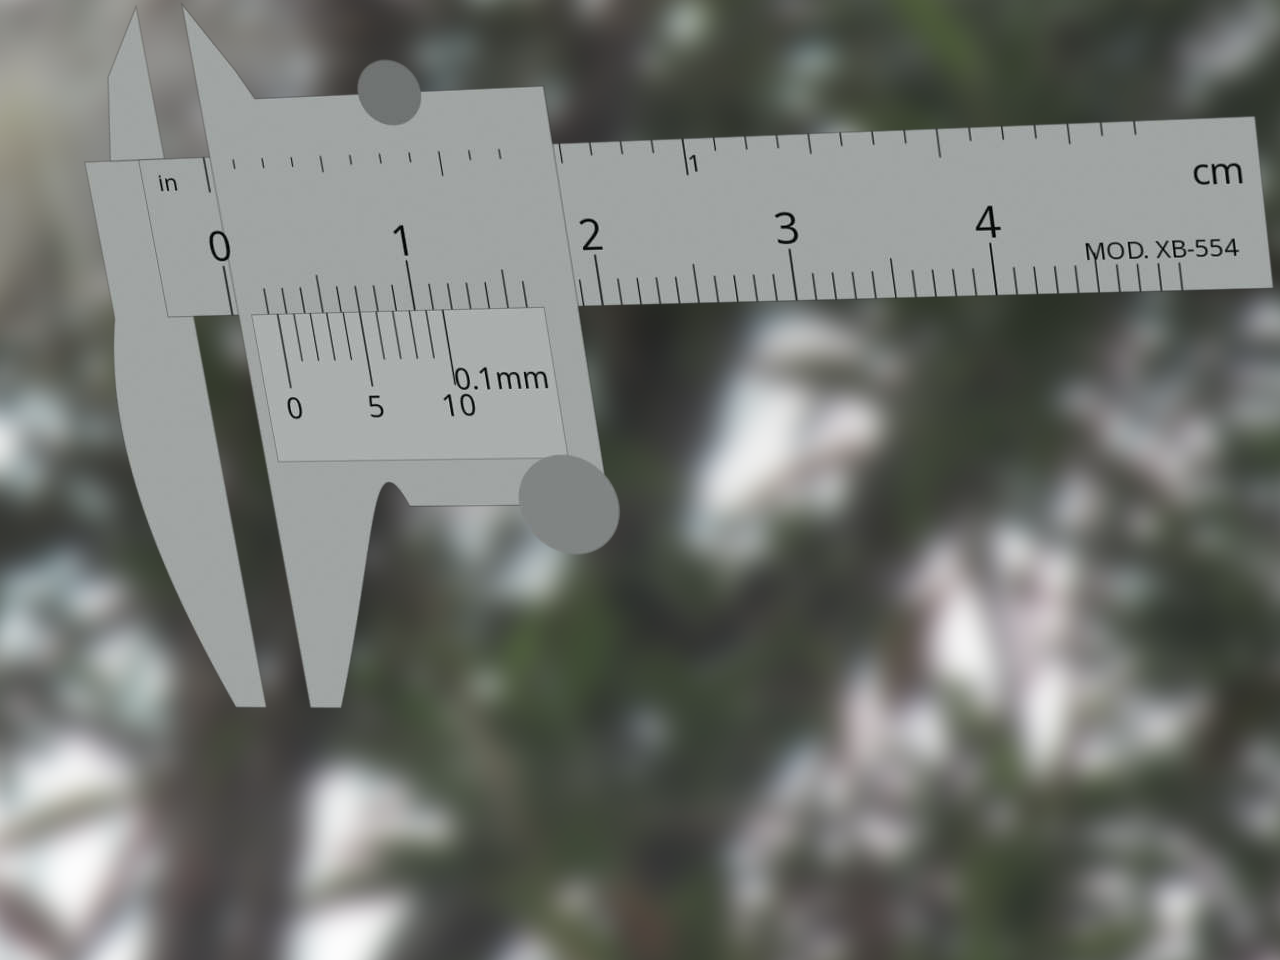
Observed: 2.5 mm
